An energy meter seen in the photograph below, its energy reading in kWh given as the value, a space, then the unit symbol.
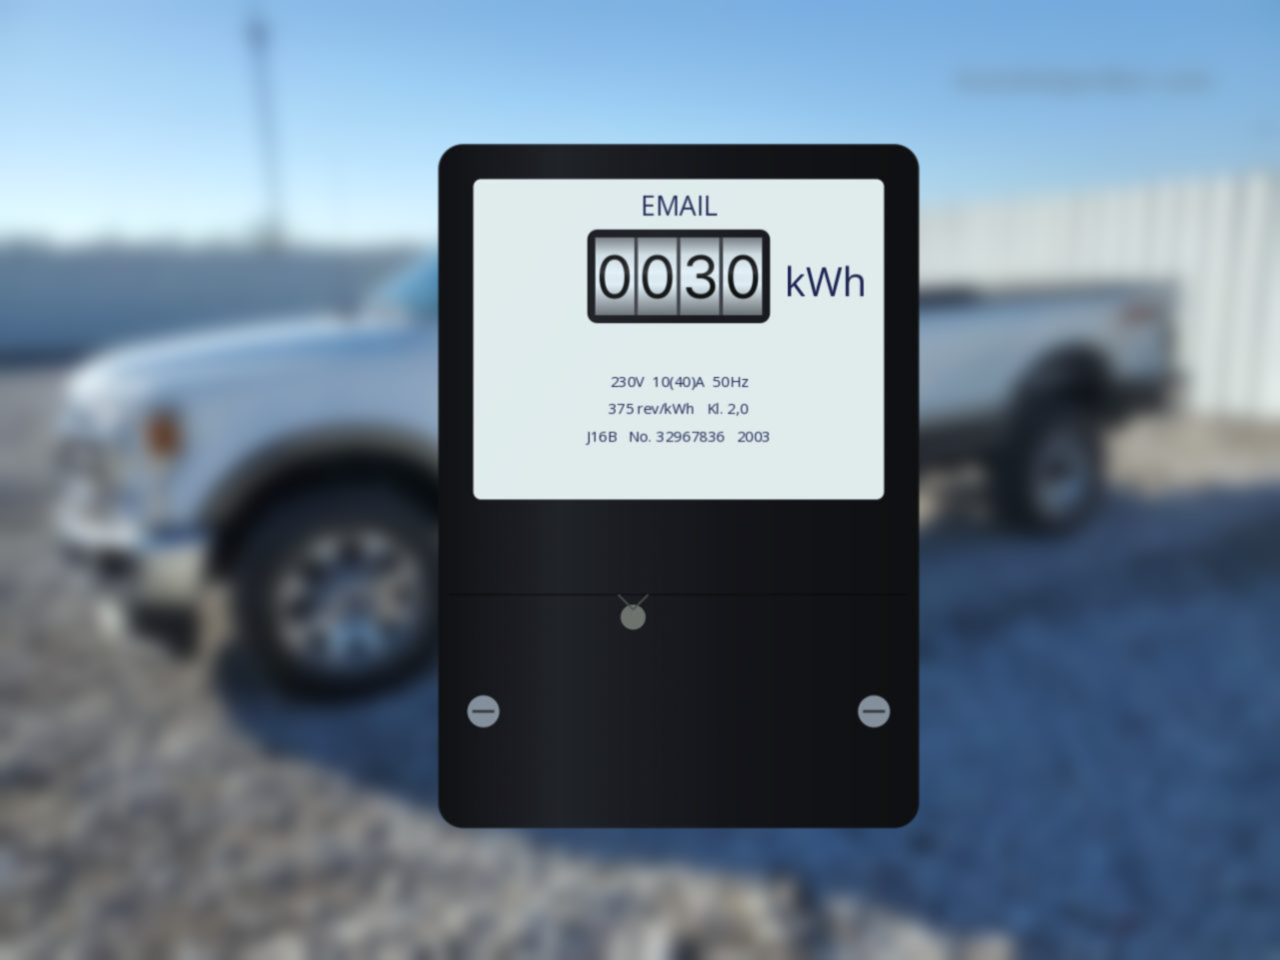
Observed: 30 kWh
